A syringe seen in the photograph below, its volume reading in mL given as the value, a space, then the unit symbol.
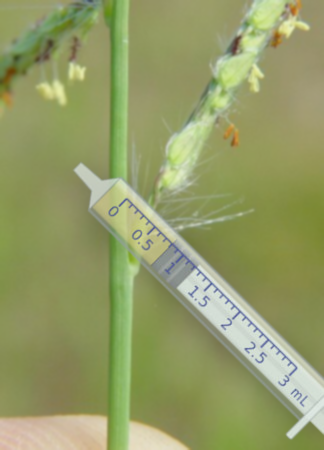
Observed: 0.8 mL
